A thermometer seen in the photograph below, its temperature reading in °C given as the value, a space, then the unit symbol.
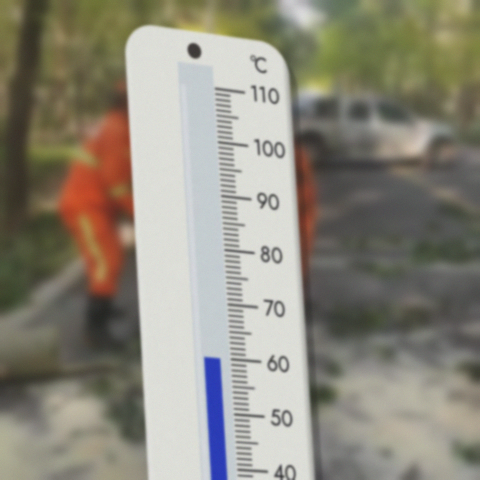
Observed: 60 °C
